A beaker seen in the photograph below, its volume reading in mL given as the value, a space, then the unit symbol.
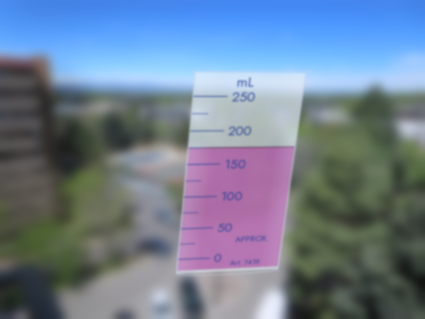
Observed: 175 mL
